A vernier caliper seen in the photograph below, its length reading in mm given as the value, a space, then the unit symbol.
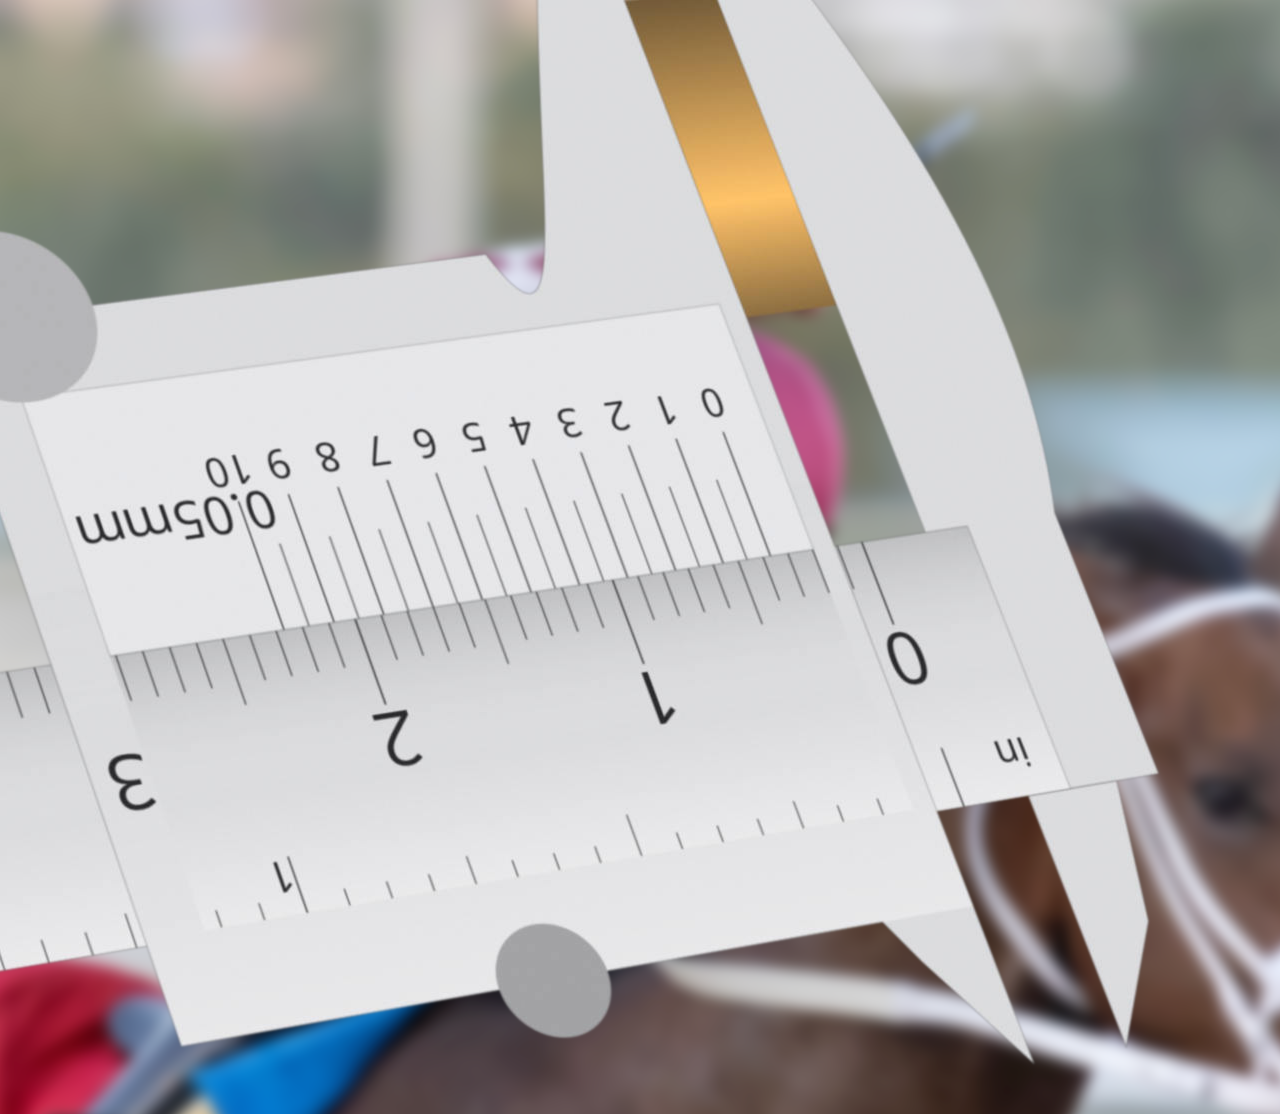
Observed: 3.7 mm
